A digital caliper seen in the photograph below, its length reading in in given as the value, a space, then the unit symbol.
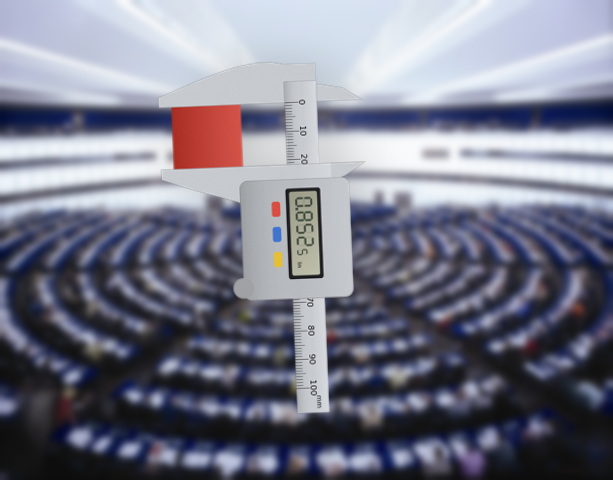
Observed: 0.8525 in
